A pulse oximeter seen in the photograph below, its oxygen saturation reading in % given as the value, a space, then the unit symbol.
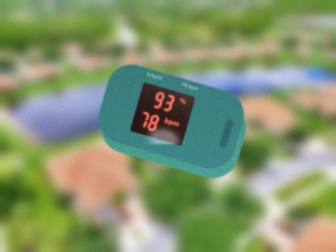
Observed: 93 %
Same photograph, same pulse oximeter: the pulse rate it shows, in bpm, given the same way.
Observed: 78 bpm
